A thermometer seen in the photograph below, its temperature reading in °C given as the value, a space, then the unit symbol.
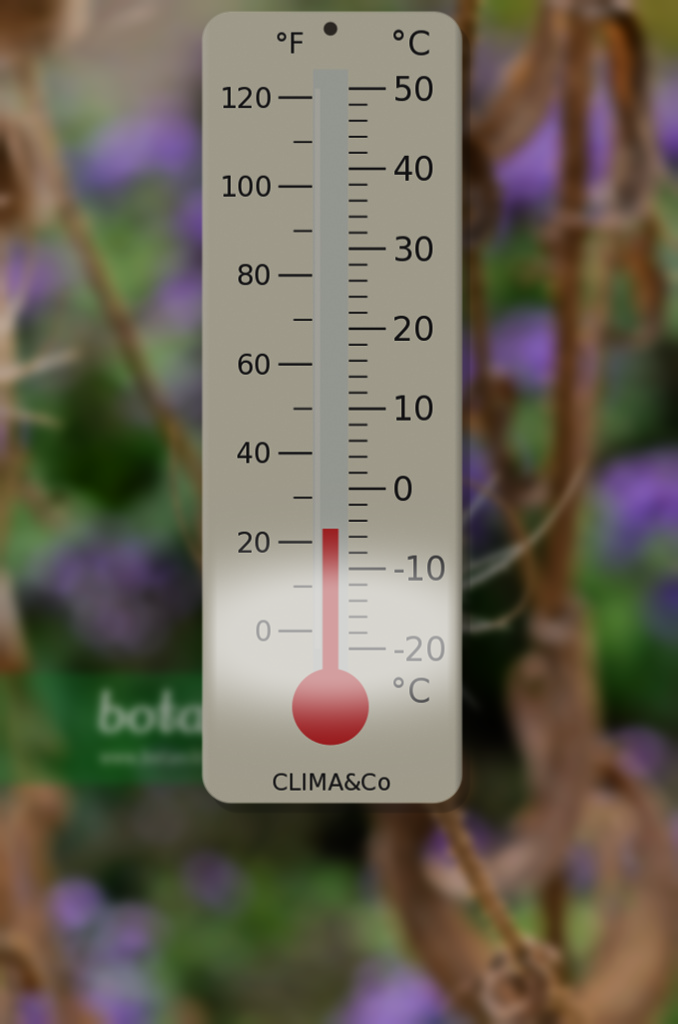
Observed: -5 °C
